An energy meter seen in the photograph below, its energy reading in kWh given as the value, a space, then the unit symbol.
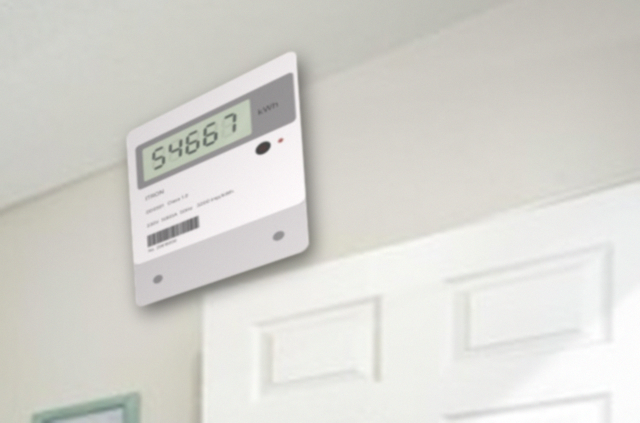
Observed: 54667 kWh
